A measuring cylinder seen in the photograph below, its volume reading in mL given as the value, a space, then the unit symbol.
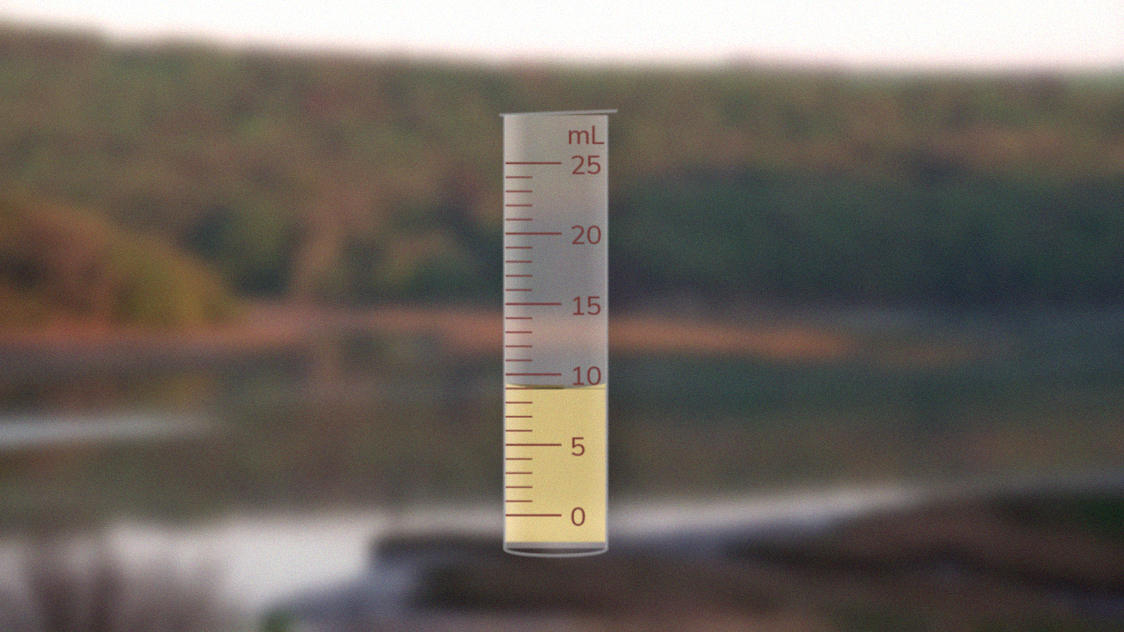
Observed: 9 mL
